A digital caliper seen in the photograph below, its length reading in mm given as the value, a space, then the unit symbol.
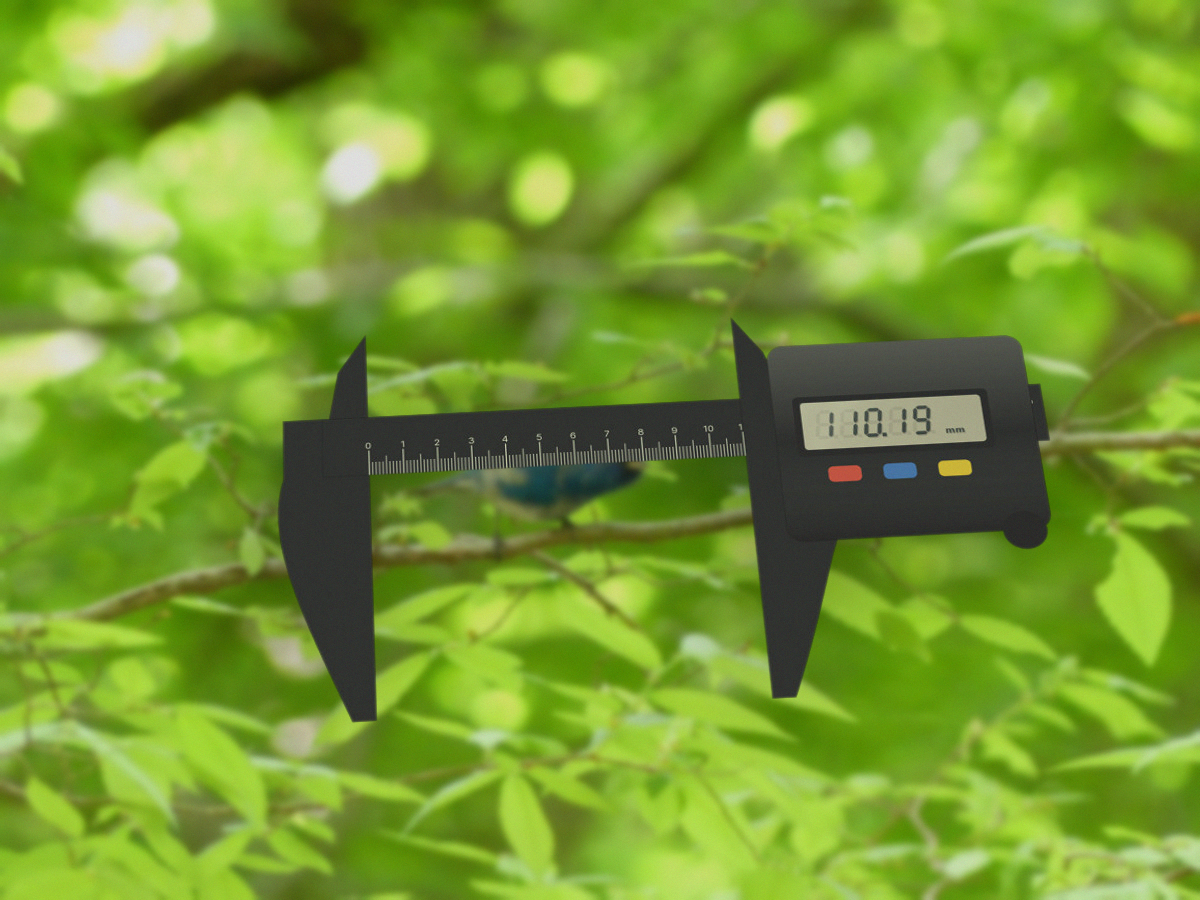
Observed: 110.19 mm
